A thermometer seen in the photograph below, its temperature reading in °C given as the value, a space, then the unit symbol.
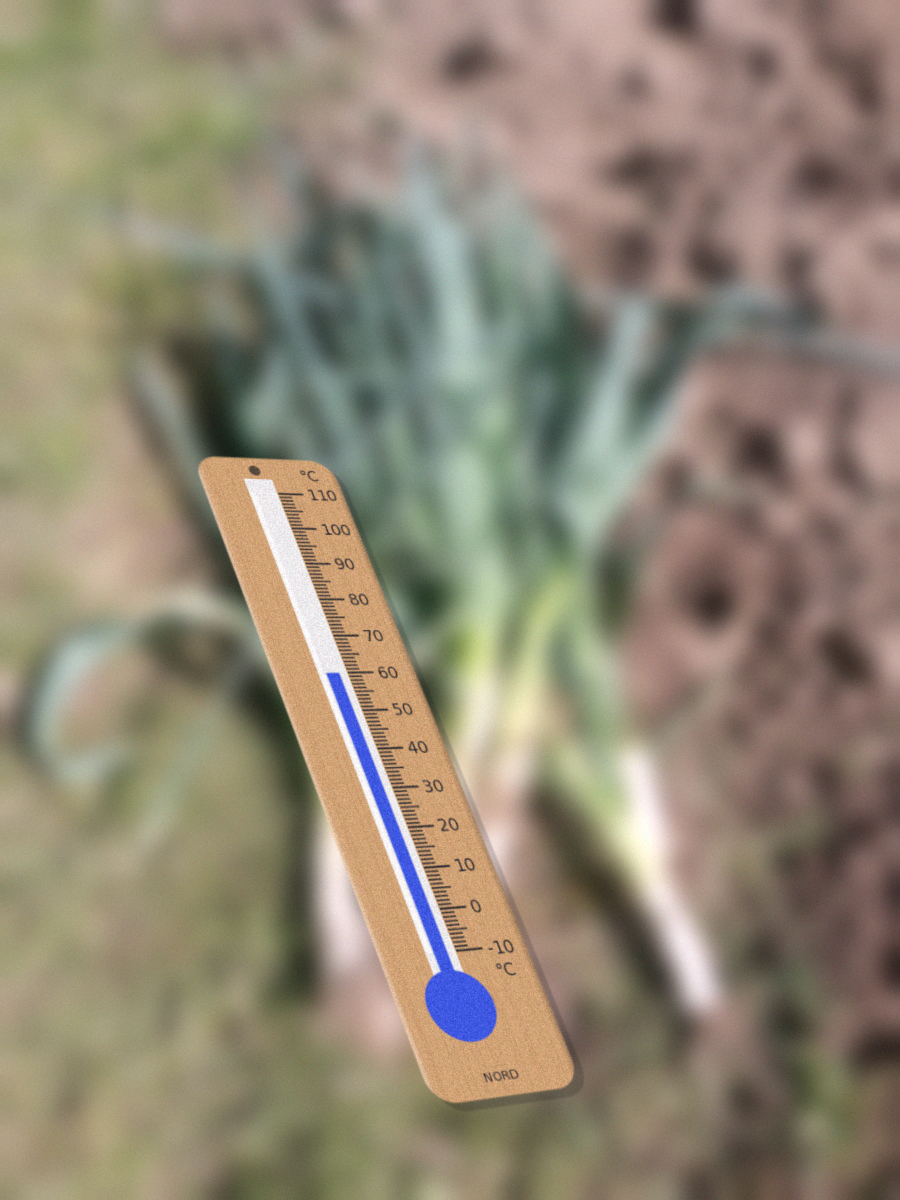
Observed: 60 °C
